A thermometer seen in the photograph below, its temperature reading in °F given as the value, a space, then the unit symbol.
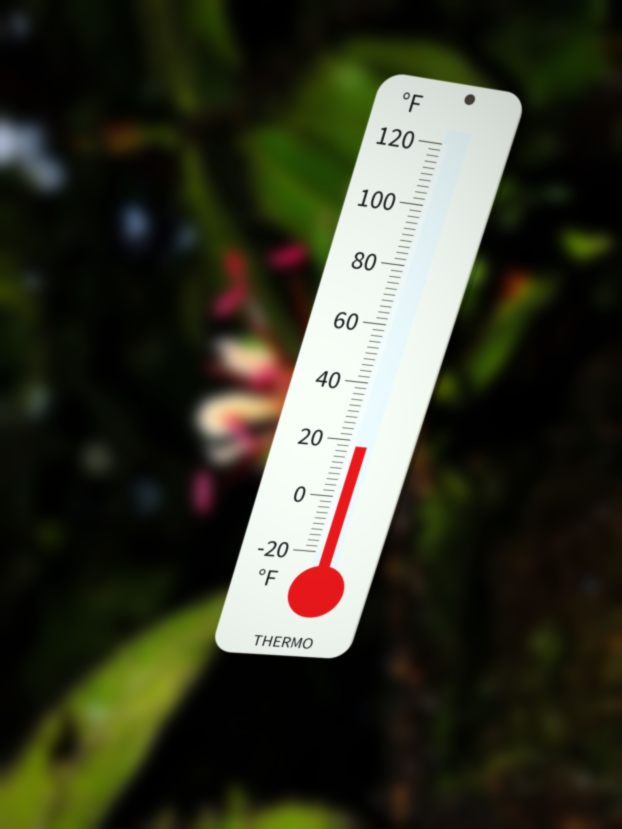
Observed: 18 °F
